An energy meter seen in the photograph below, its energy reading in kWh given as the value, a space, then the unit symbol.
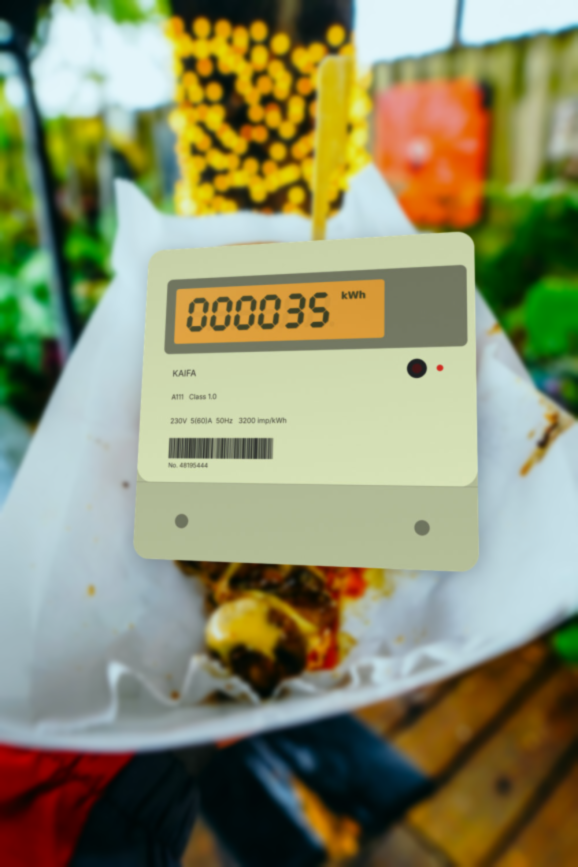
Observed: 35 kWh
